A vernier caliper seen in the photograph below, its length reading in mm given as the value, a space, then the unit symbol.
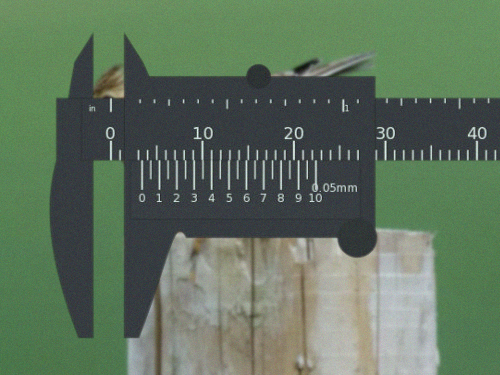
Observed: 3.4 mm
